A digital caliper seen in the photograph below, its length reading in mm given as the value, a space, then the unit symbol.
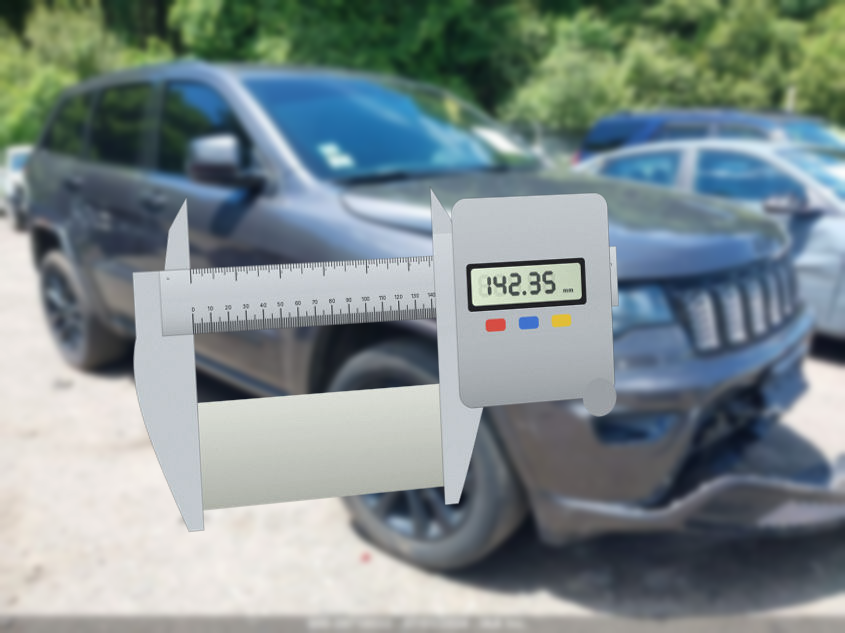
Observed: 142.35 mm
